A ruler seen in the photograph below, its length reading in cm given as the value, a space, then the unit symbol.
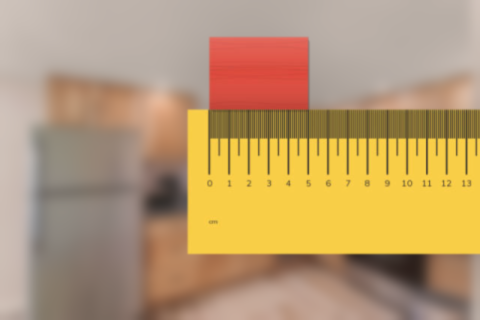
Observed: 5 cm
